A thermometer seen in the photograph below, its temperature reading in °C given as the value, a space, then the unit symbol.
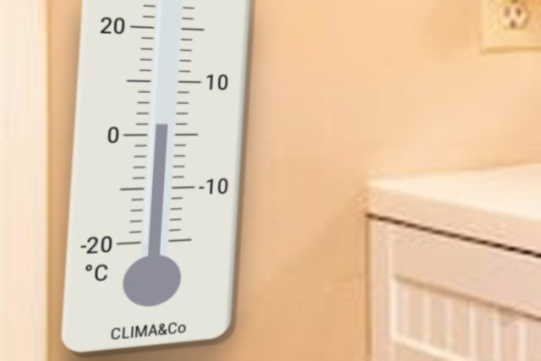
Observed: 2 °C
